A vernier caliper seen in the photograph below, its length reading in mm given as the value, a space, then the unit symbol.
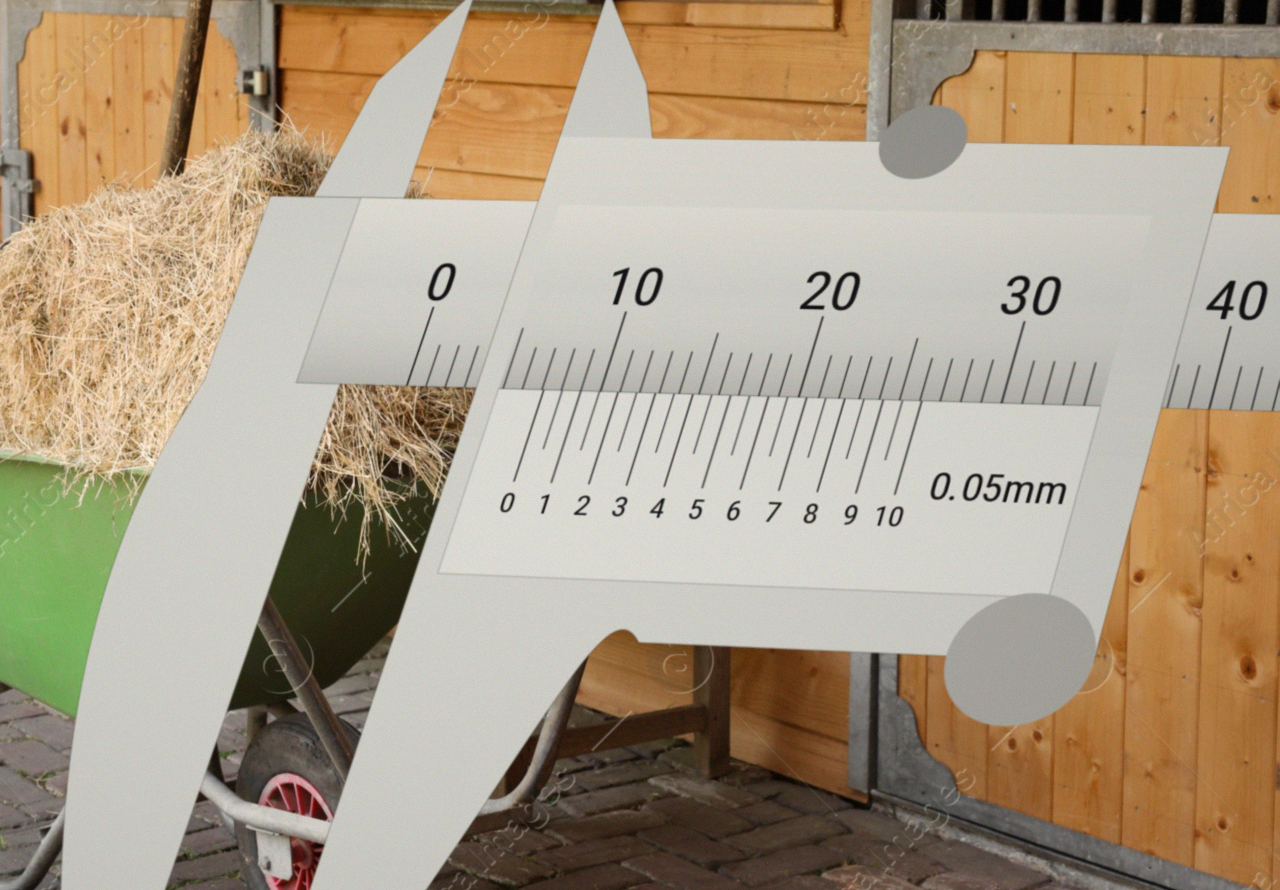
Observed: 7.1 mm
